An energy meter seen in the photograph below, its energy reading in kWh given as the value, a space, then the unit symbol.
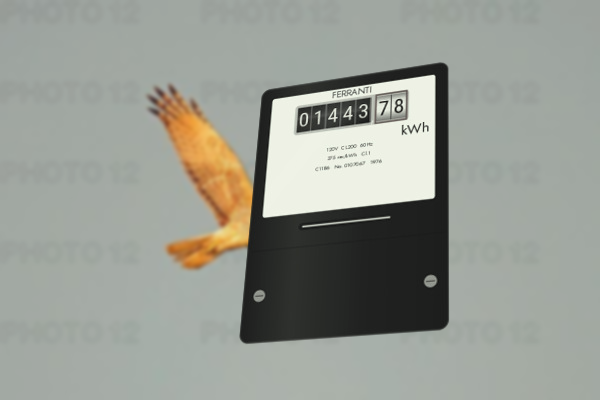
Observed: 1443.78 kWh
